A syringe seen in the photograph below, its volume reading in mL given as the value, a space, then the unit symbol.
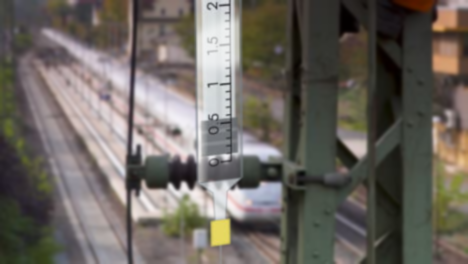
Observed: 0.1 mL
